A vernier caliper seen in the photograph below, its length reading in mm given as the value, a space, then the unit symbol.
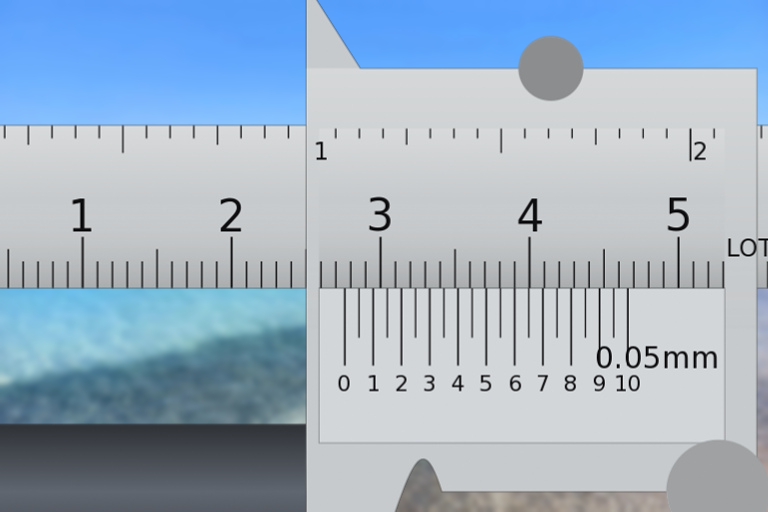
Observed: 27.6 mm
